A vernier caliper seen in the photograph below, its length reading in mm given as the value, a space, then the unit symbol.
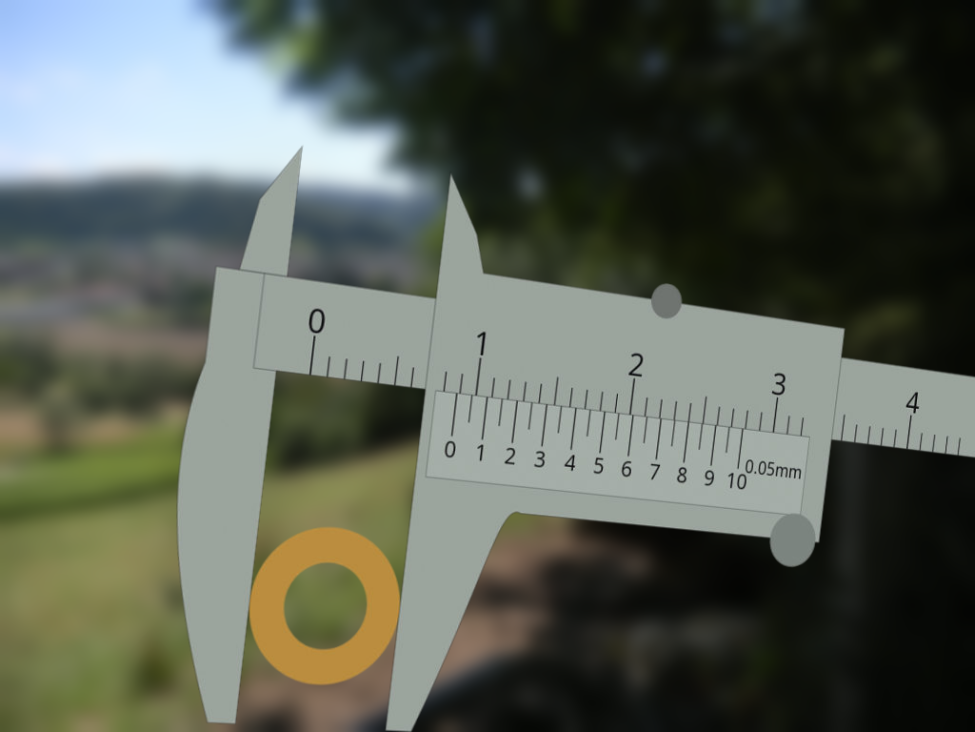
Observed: 8.8 mm
